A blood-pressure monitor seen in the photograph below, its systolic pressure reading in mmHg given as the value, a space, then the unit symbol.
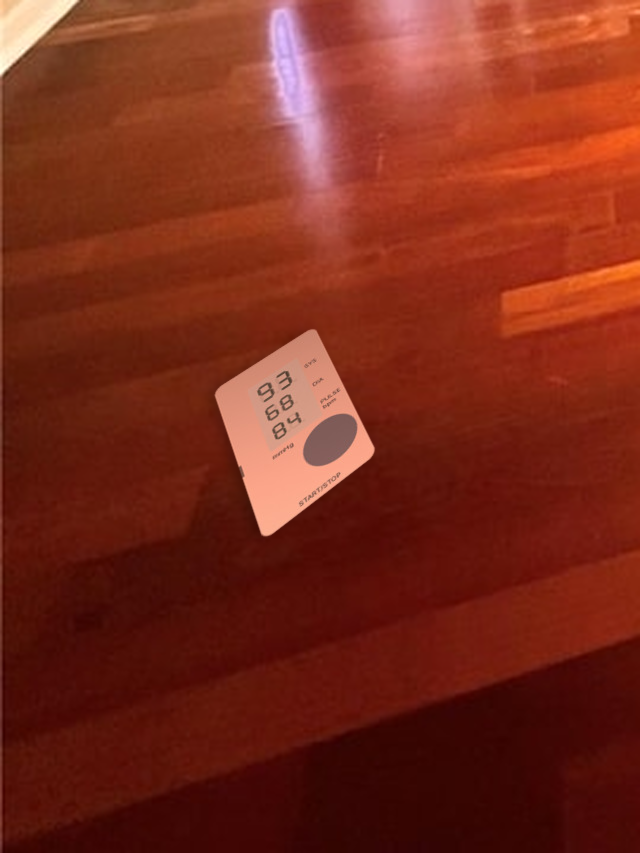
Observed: 93 mmHg
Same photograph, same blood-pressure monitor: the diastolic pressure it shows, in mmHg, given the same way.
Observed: 68 mmHg
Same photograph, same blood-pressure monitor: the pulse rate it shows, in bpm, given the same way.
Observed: 84 bpm
